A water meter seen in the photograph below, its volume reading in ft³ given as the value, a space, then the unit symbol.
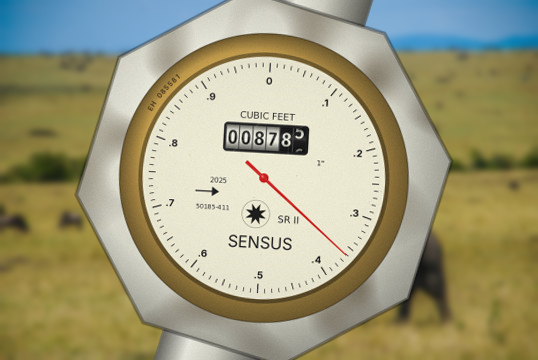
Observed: 8785.36 ft³
